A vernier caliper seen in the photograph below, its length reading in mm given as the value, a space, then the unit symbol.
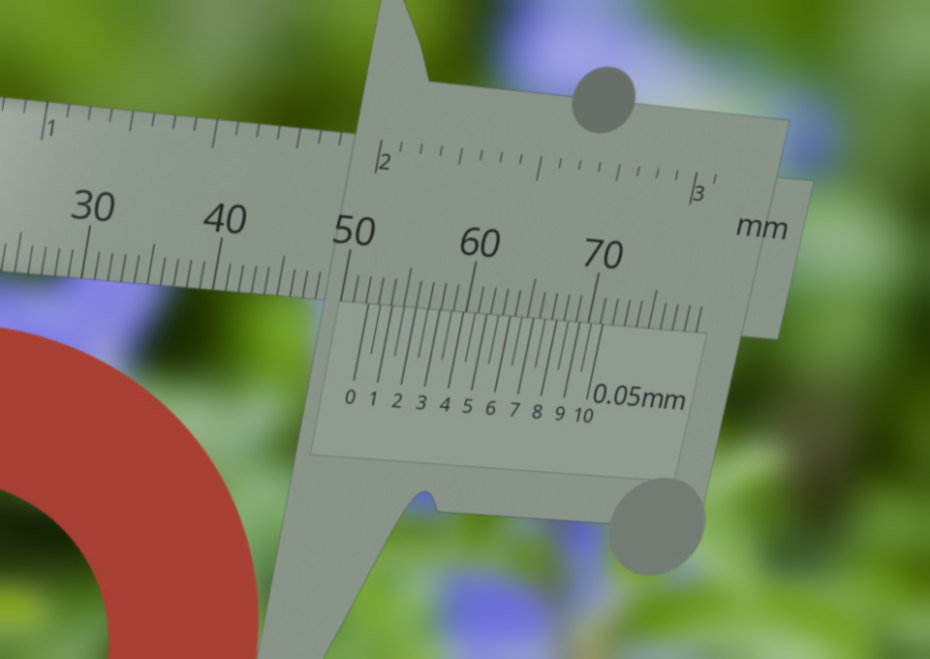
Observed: 52.2 mm
